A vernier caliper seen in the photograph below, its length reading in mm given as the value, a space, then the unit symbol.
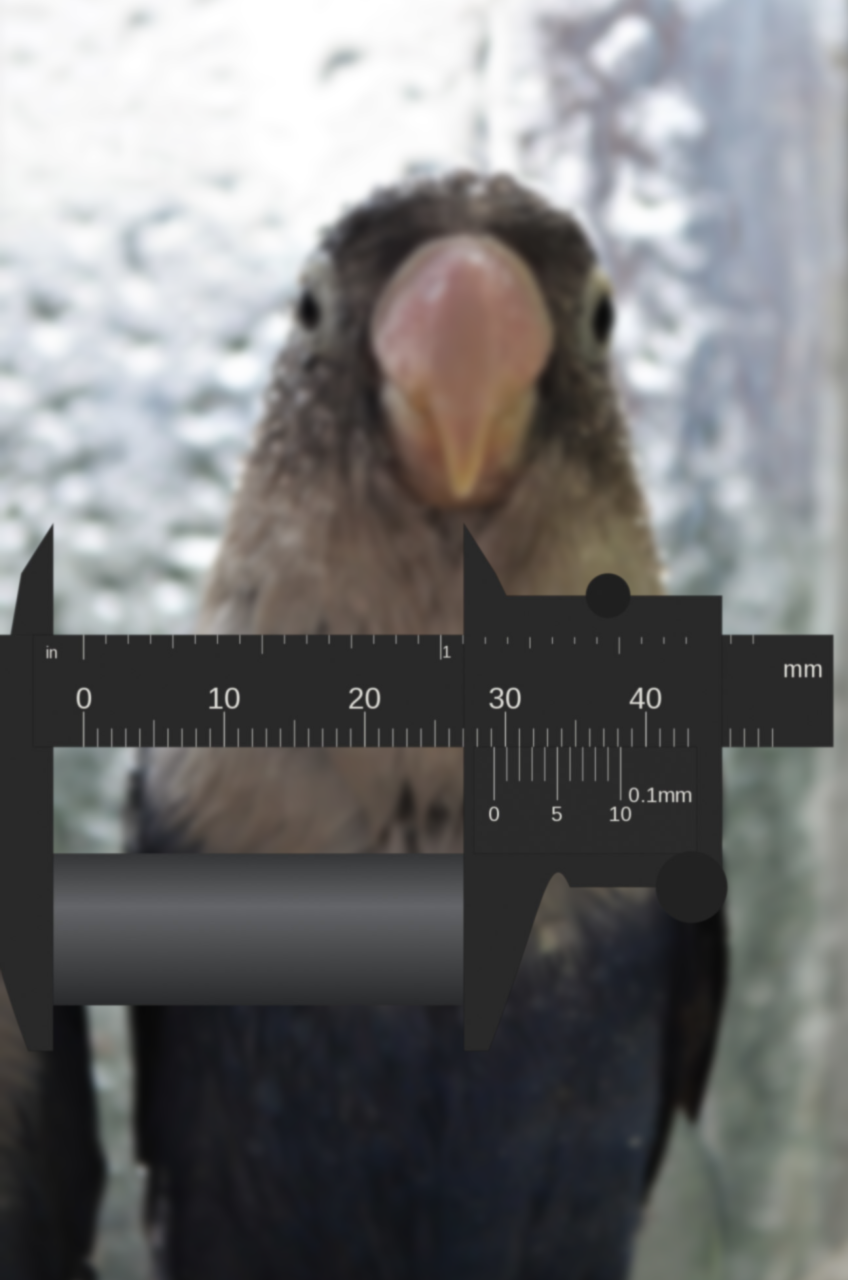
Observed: 29.2 mm
